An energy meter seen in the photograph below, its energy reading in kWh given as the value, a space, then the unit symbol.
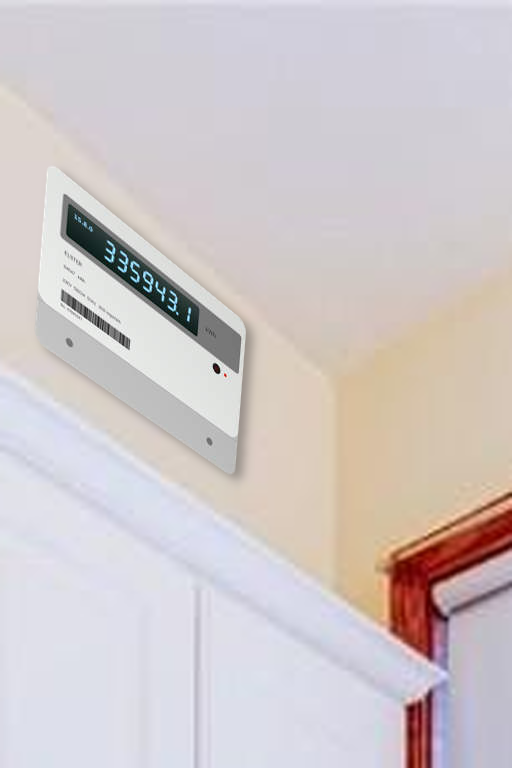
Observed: 335943.1 kWh
